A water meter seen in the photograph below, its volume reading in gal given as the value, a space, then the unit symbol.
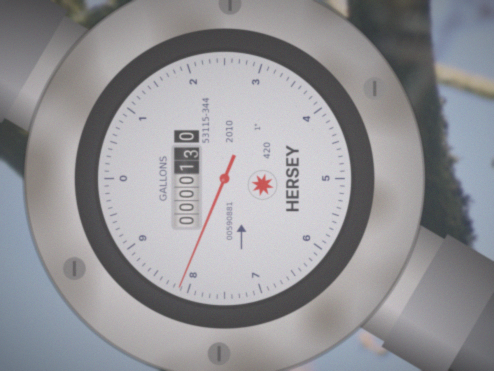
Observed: 128.1 gal
